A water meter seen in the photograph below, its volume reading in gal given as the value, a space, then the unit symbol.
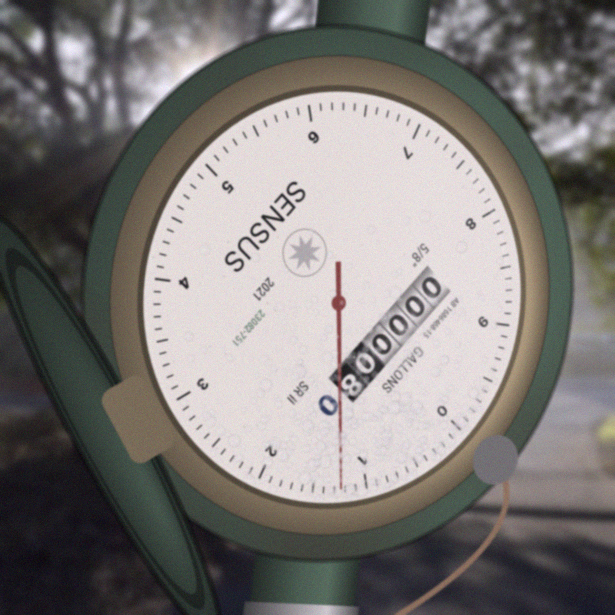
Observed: 81.2 gal
